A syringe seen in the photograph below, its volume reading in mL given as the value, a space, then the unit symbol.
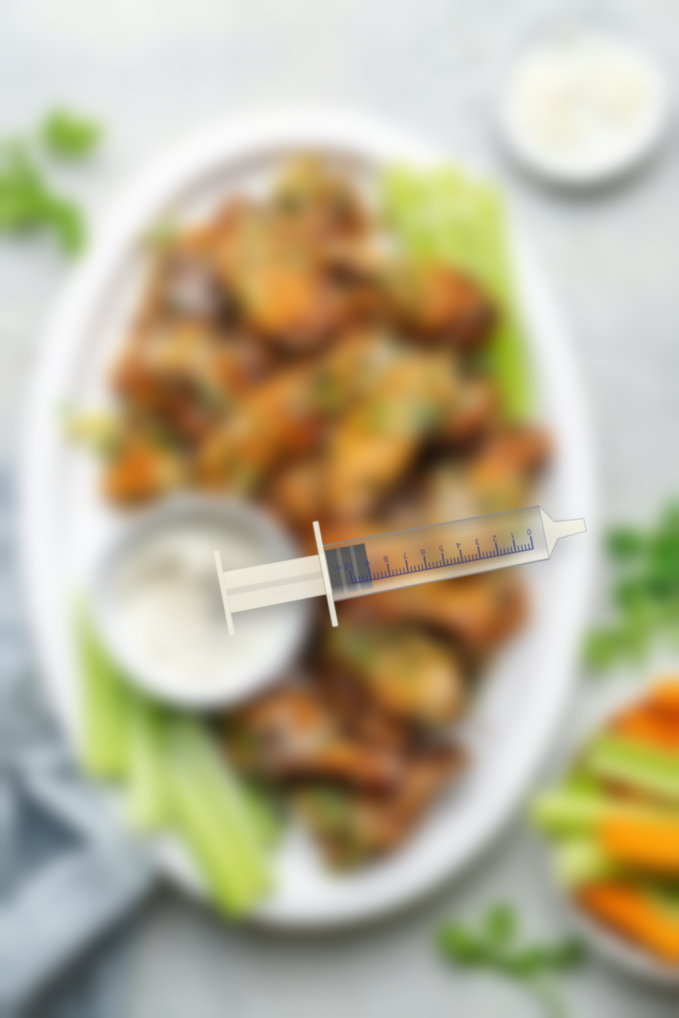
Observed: 9 mL
